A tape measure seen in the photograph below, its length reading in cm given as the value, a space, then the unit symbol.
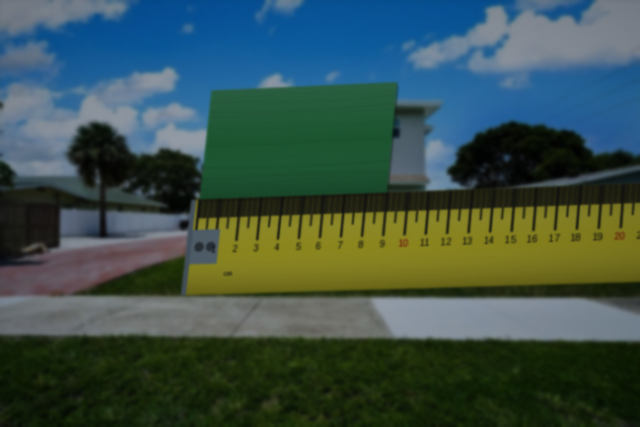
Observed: 9 cm
